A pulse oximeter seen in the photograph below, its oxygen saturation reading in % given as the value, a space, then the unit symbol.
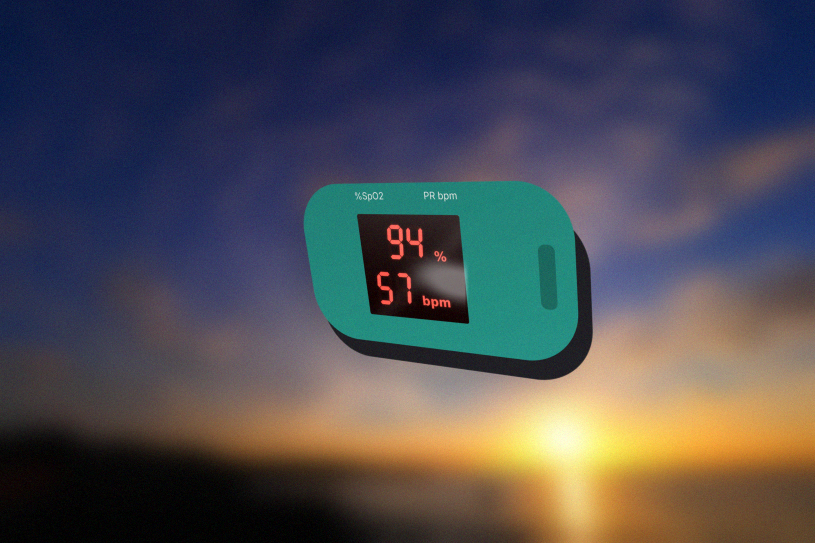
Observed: 94 %
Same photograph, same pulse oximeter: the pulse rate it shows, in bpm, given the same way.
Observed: 57 bpm
